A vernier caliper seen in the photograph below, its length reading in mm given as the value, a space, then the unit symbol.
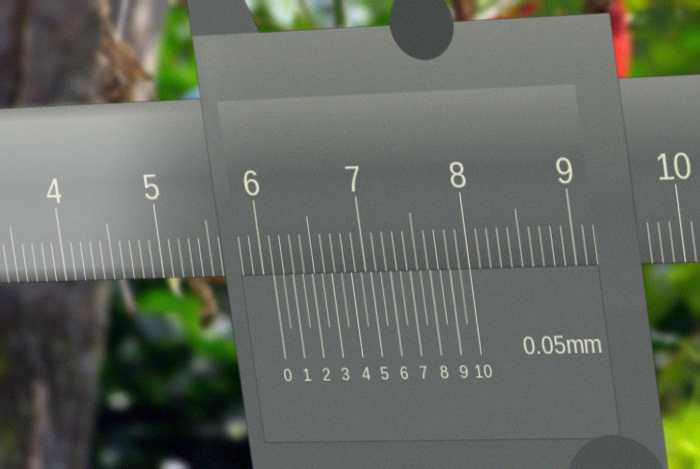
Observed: 61.0 mm
